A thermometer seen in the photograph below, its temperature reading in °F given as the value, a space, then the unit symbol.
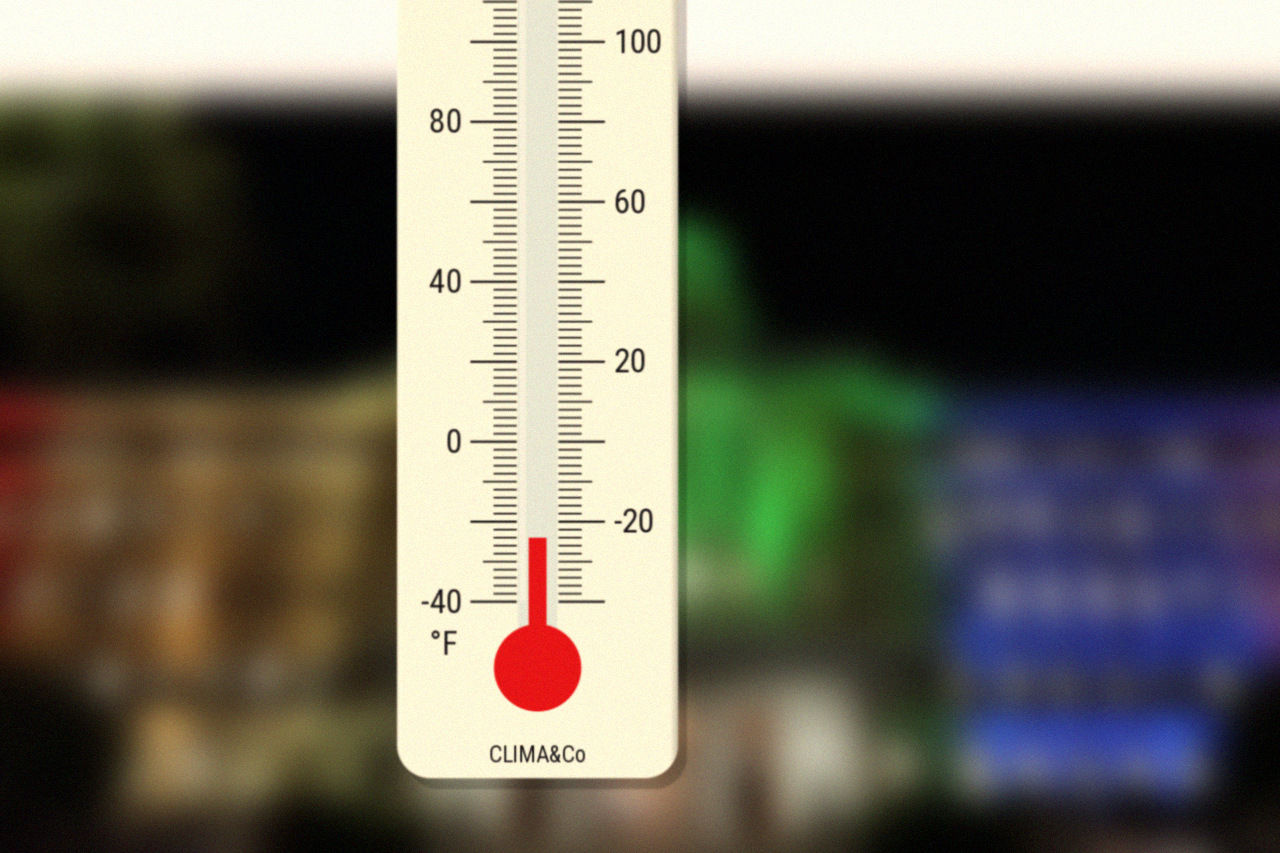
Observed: -24 °F
